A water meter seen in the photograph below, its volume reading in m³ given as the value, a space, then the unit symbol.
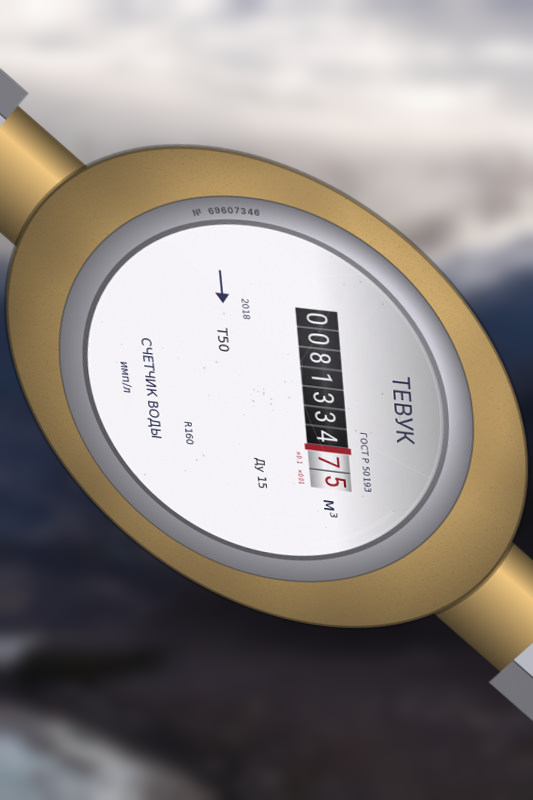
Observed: 81334.75 m³
